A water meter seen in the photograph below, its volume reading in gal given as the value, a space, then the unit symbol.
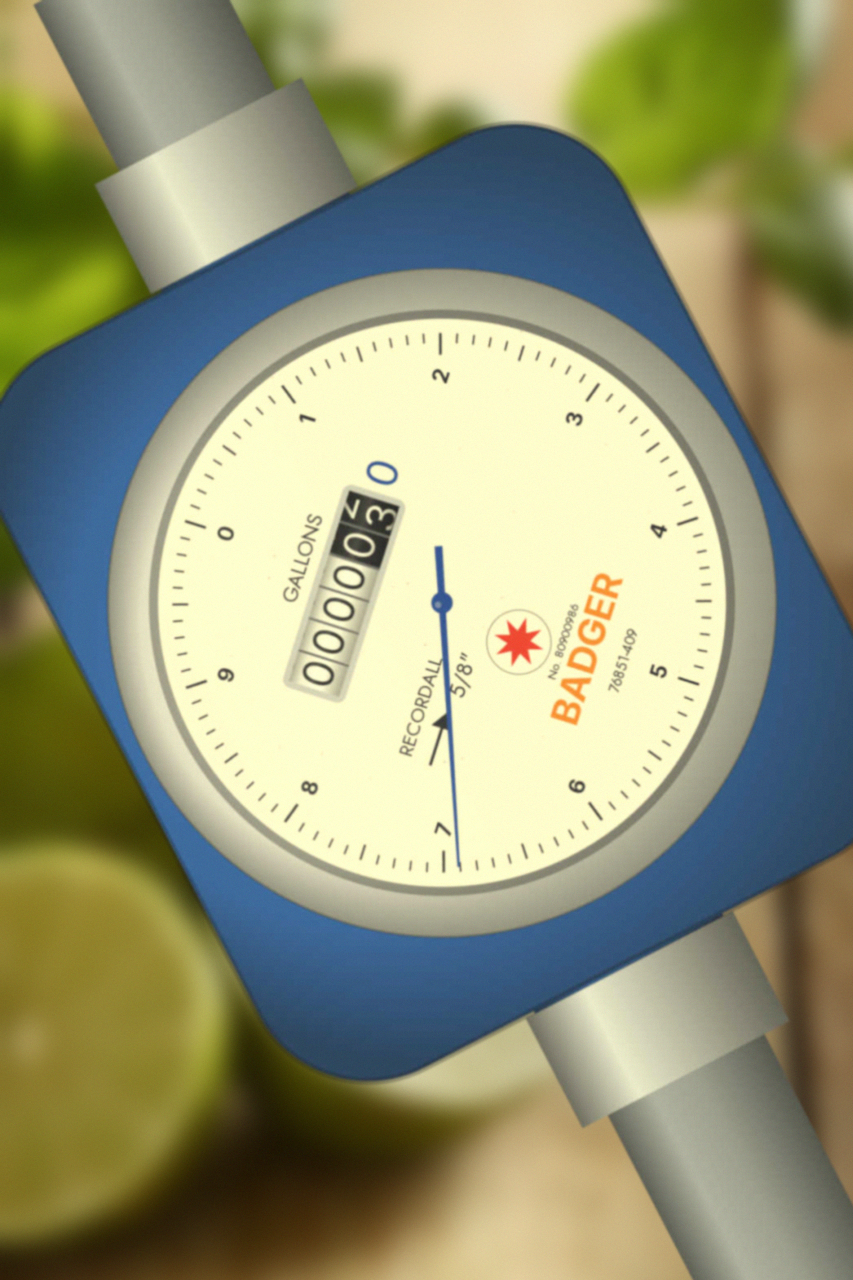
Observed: 26.9 gal
